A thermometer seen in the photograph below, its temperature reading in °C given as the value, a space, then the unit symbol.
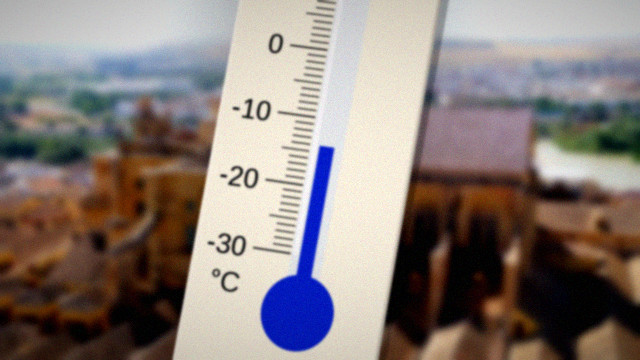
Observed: -14 °C
